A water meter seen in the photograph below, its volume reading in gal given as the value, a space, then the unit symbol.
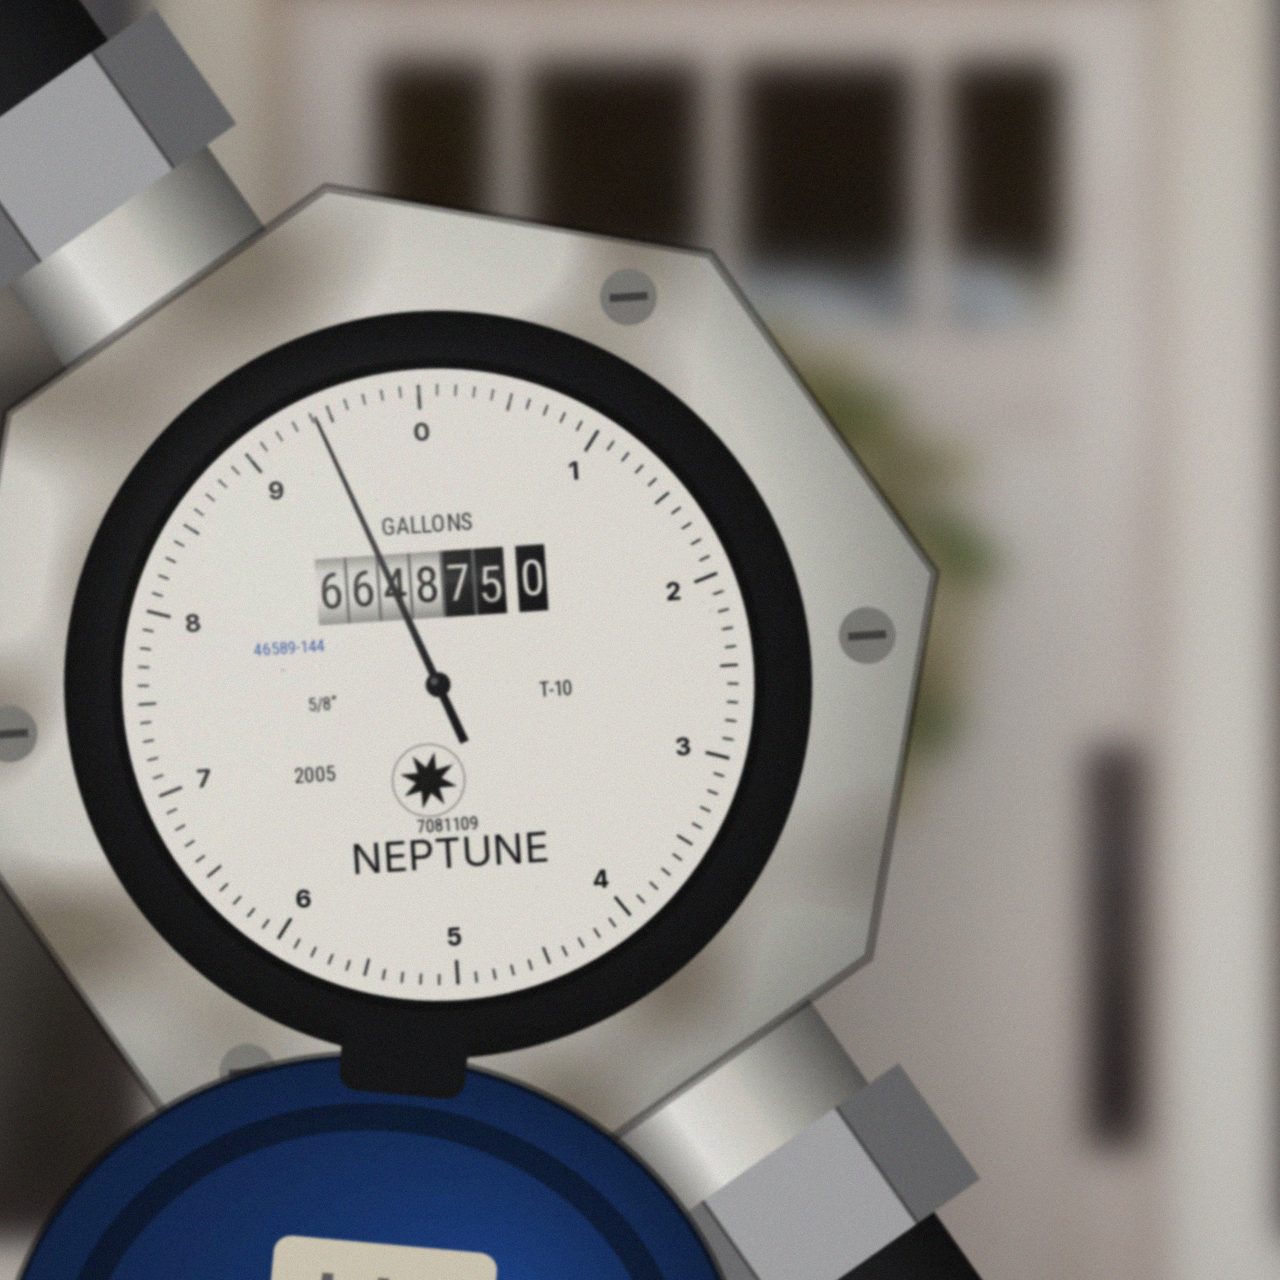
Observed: 6648749.4 gal
